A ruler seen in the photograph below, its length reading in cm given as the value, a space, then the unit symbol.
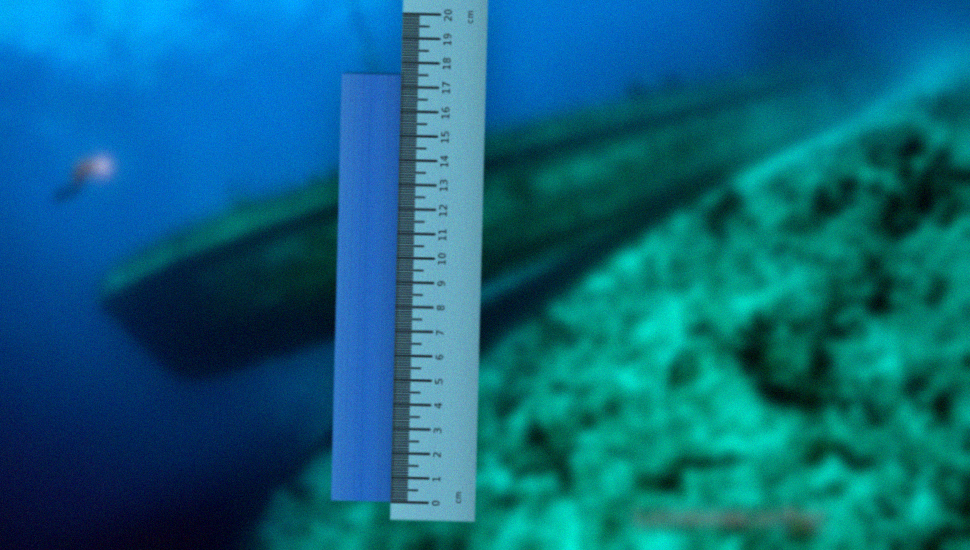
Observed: 17.5 cm
